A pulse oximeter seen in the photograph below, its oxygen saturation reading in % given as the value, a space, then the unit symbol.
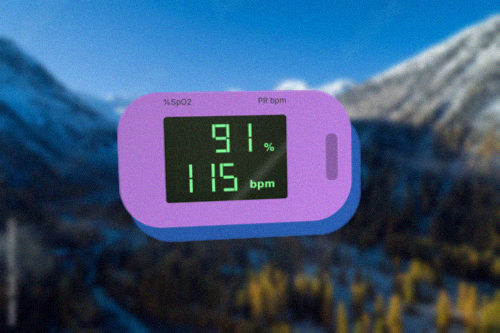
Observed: 91 %
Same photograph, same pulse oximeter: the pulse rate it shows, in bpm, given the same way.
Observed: 115 bpm
